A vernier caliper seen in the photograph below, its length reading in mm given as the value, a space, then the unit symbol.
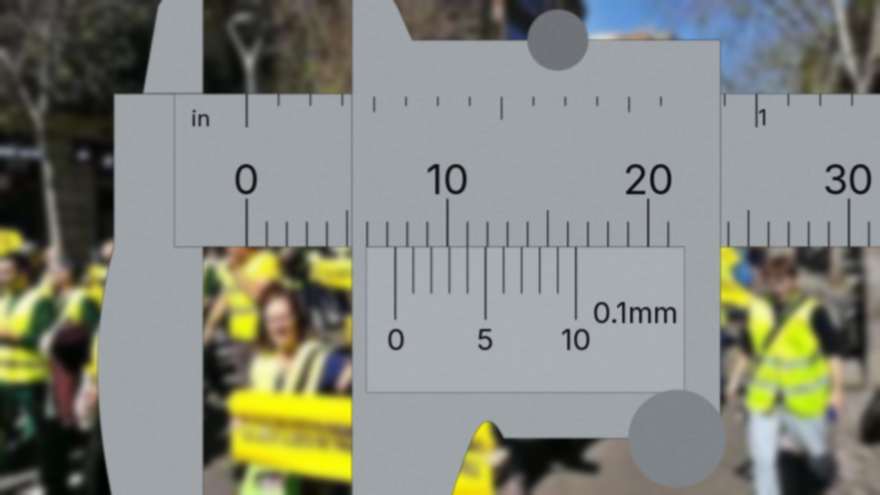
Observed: 7.4 mm
